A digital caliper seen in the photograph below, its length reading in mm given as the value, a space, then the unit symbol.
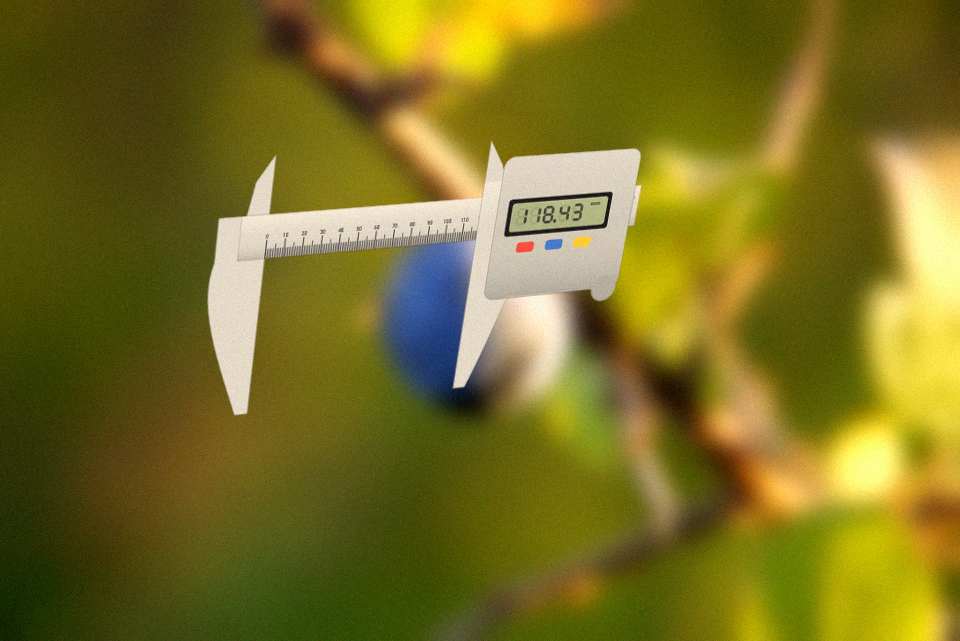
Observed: 118.43 mm
